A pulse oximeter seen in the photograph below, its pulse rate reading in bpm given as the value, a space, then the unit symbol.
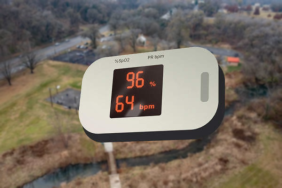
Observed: 64 bpm
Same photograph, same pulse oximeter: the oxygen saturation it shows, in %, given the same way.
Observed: 96 %
